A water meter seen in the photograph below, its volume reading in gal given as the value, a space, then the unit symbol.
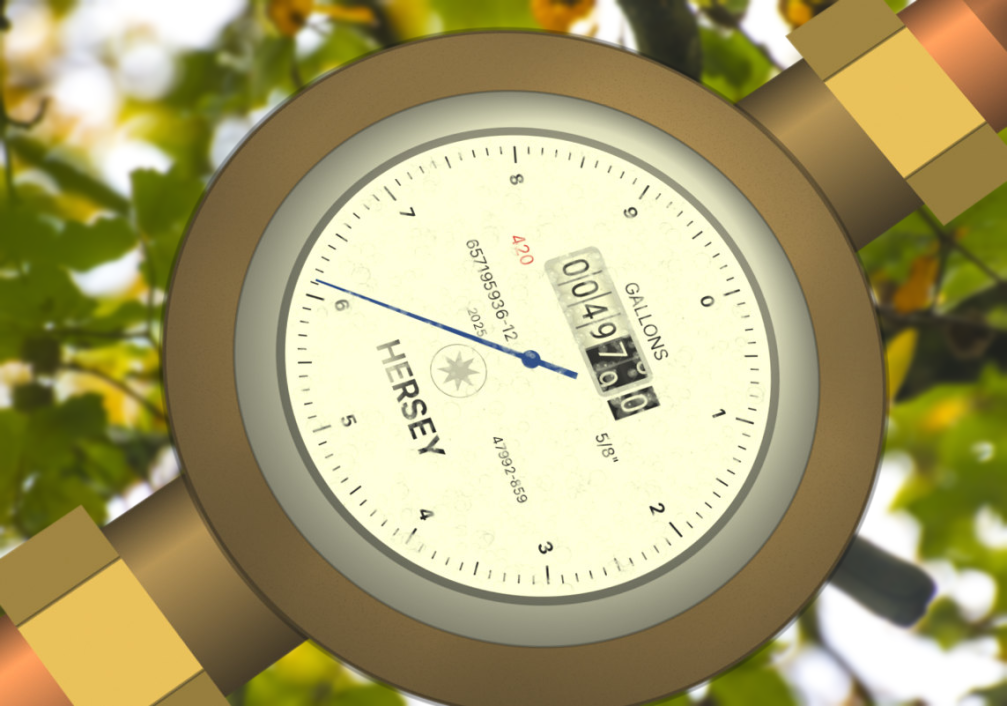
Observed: 49786.1 gal
